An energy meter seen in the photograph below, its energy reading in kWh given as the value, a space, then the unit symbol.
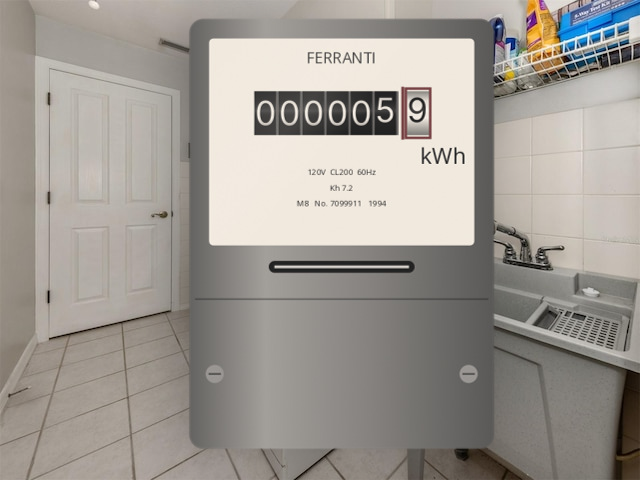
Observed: 5.9 kWh
